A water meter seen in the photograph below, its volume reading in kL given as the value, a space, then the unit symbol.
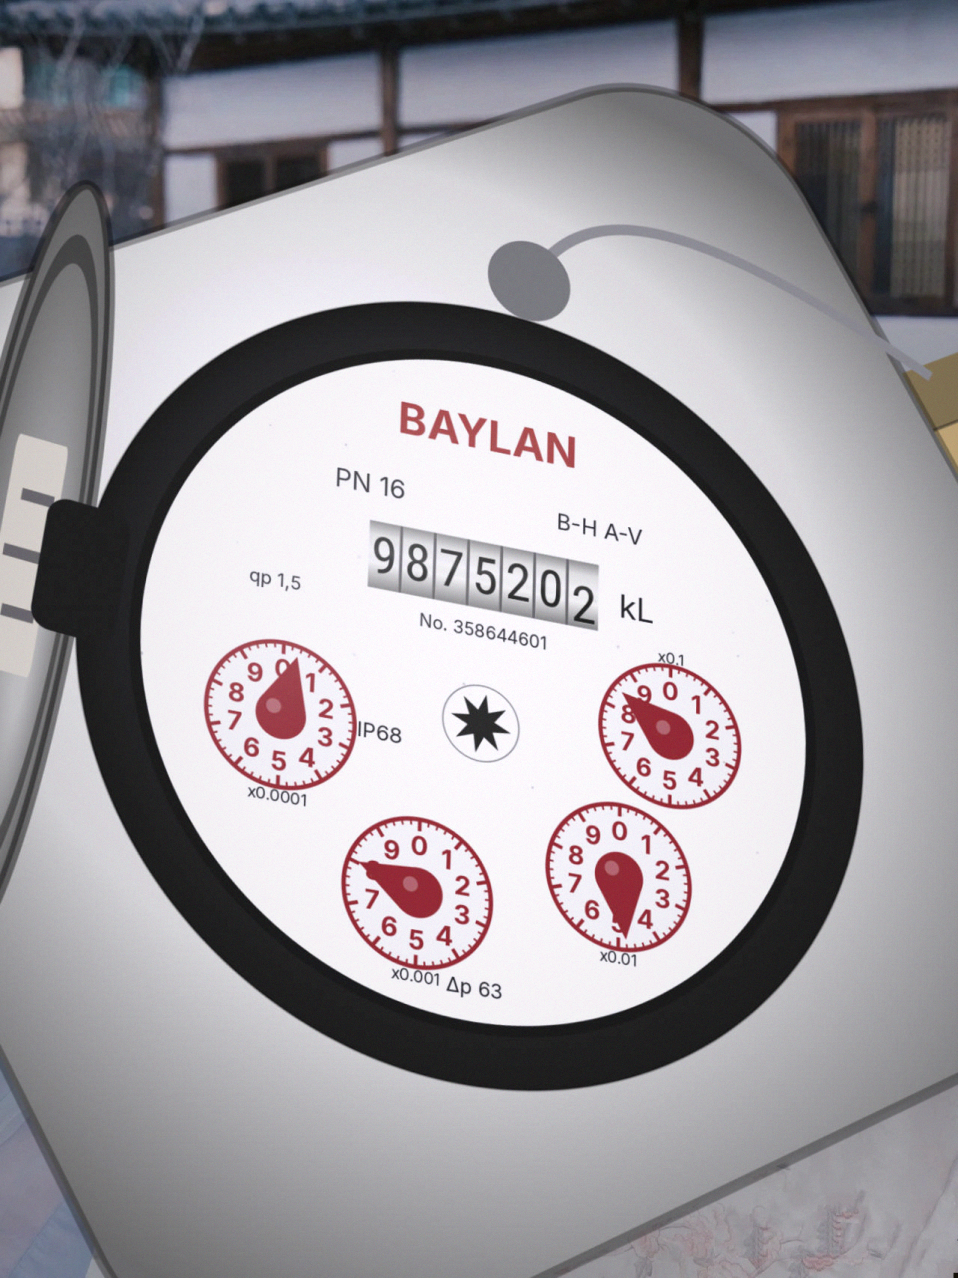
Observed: 9875201.8480 kL
